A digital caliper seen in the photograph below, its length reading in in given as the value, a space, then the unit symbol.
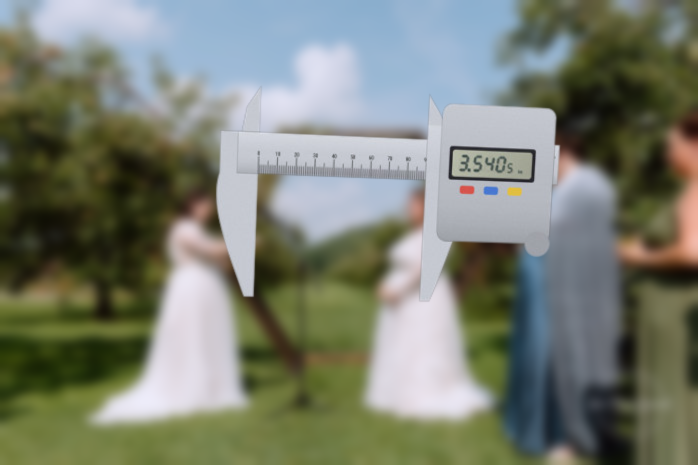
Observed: 3.5405 in
